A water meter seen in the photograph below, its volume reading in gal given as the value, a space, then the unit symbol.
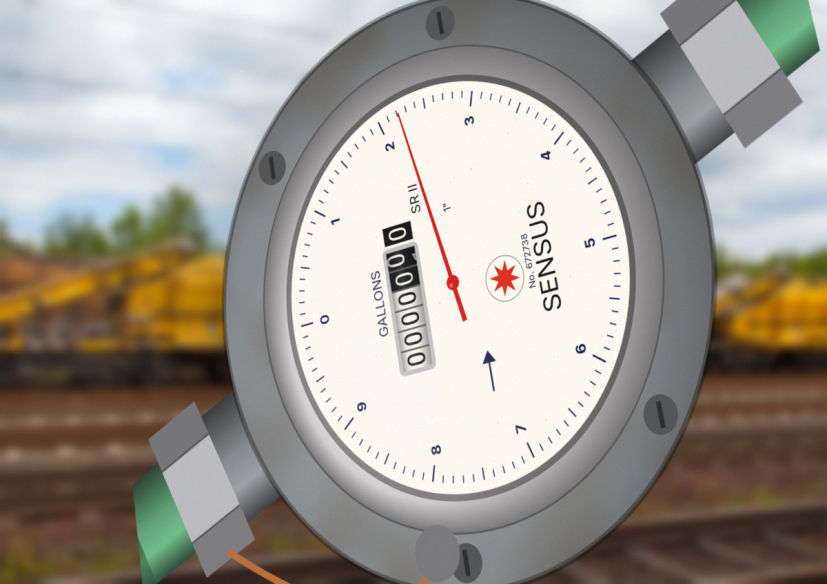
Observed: 2.2 gal
